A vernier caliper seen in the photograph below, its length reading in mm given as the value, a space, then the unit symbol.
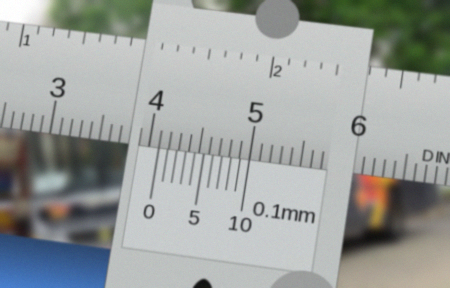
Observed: 41.0 mm
